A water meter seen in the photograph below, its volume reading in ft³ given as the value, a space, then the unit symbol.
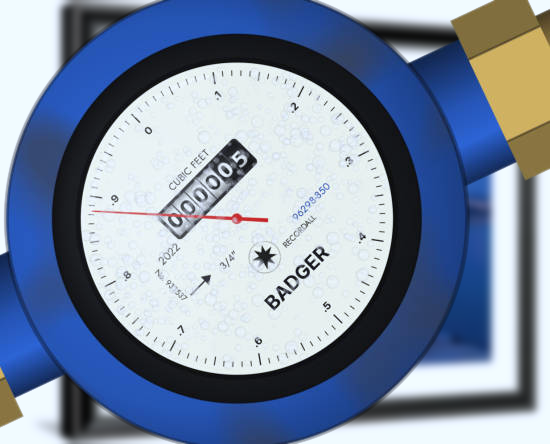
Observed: 4.88 ft³
